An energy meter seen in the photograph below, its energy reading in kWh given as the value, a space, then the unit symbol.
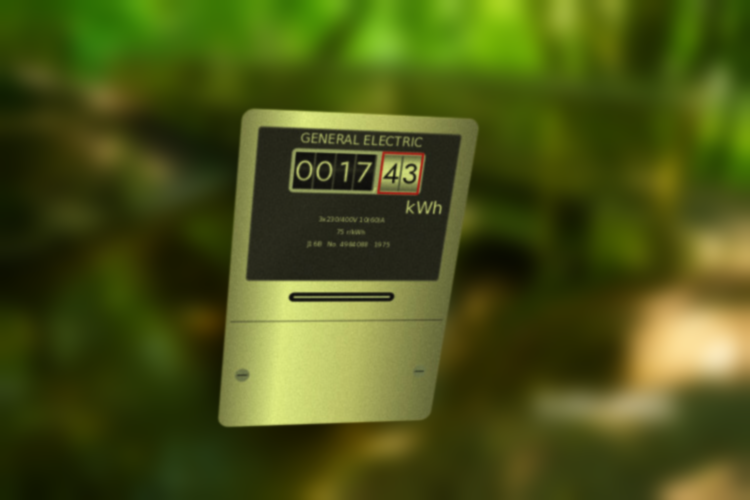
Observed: 17.43 kWh
